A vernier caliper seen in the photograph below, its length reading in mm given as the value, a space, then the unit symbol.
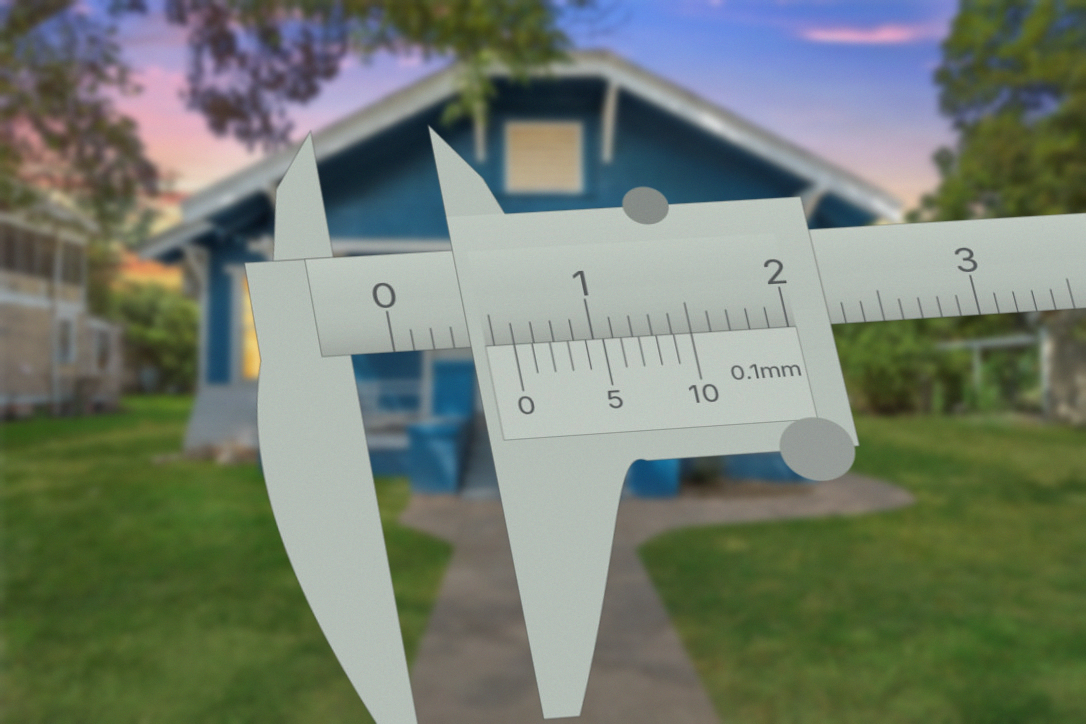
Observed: 6.0 mm
